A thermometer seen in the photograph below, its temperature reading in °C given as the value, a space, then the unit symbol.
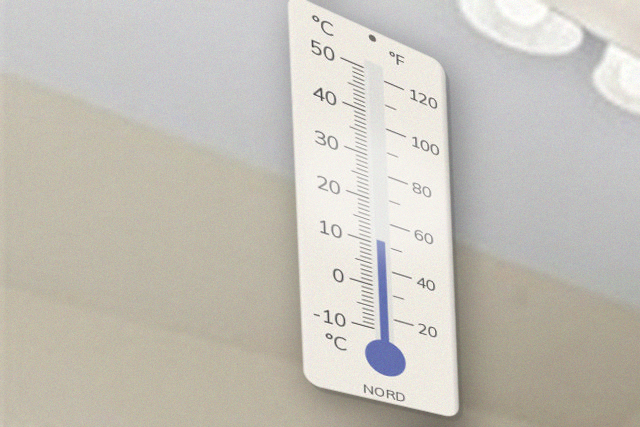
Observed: 11 °C
